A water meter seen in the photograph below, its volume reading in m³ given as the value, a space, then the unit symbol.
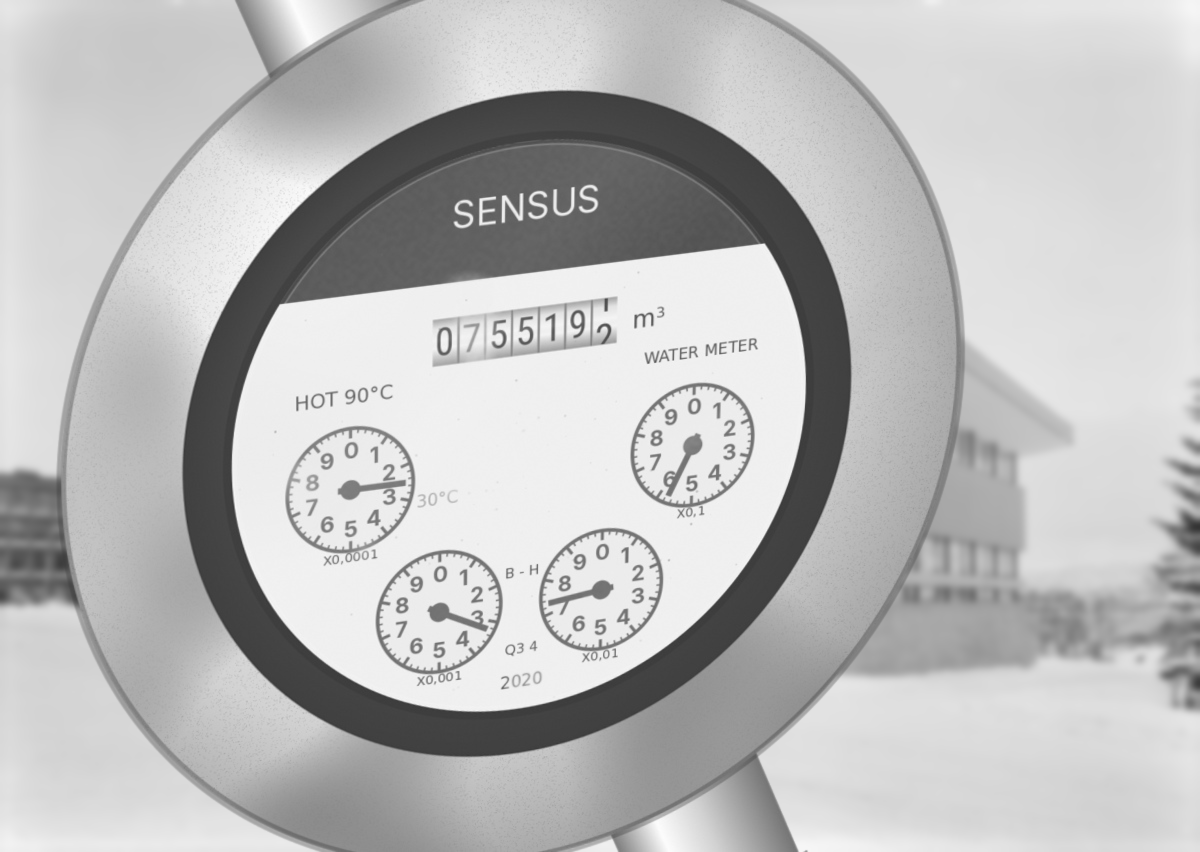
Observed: 755191.5732 m³
